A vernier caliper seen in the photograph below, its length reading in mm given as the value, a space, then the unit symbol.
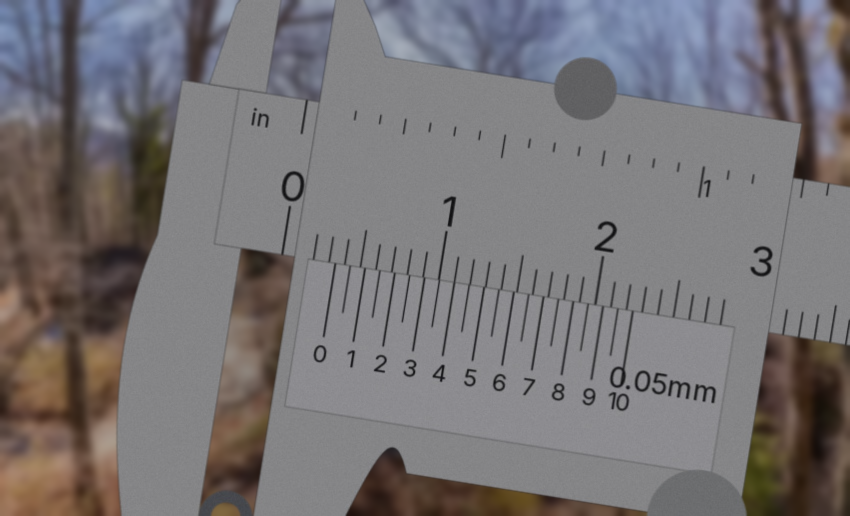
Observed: 3.4 mm
